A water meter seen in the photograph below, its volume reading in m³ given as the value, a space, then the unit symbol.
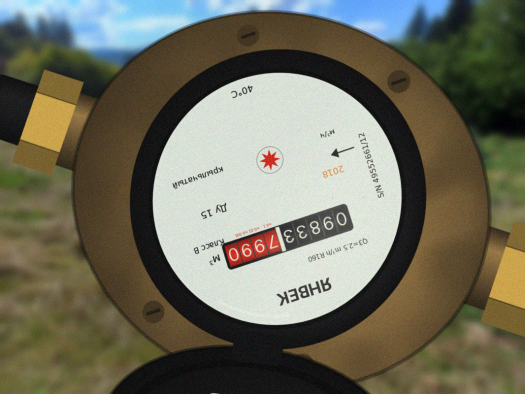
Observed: 9833.7990 m³
